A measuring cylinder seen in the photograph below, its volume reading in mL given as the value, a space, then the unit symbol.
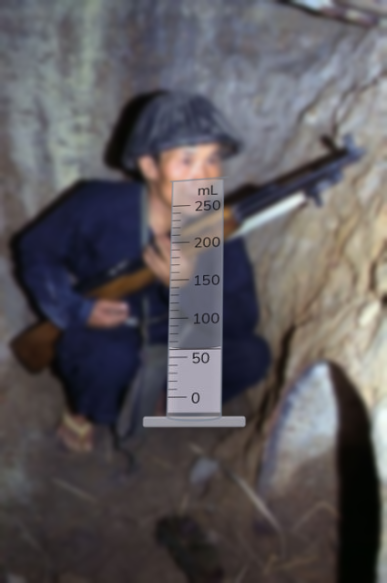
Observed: 60 mL
